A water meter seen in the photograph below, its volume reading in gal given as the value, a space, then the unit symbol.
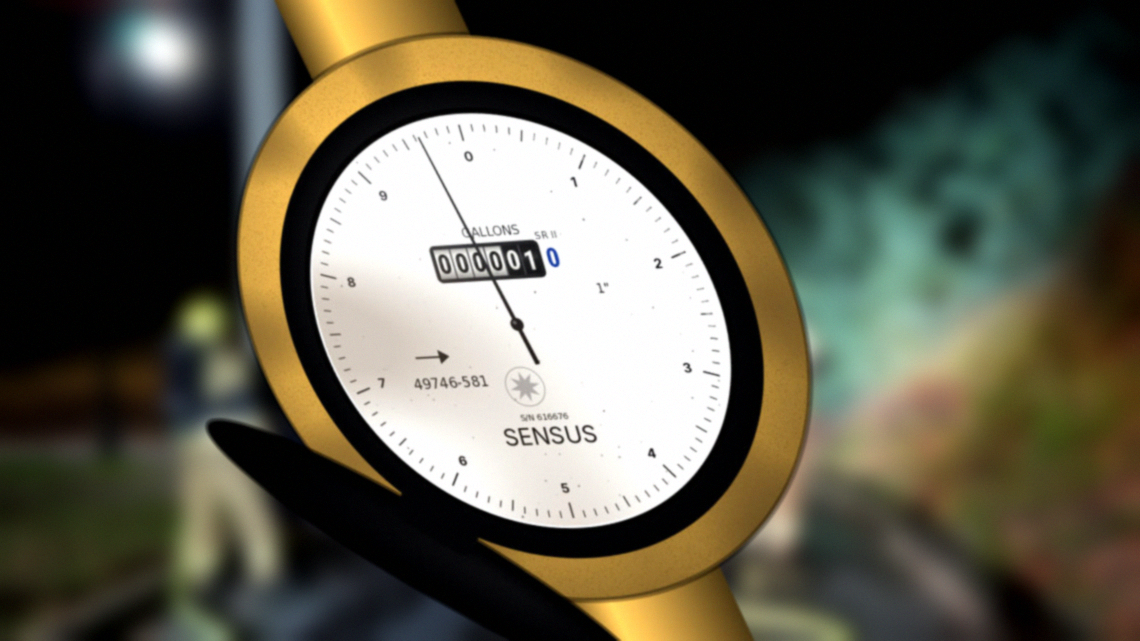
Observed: 9.6 gal
